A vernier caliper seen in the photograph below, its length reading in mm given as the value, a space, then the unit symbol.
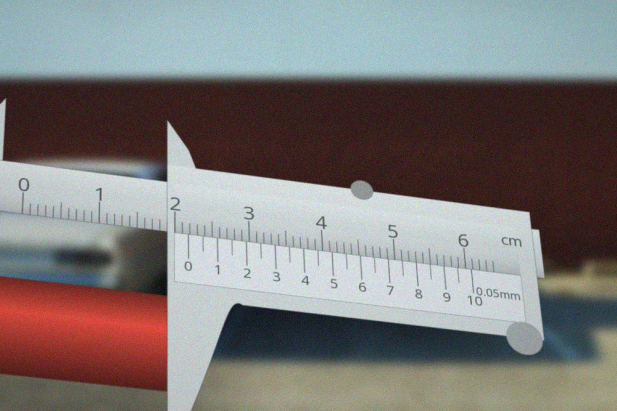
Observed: 21.8 mm
